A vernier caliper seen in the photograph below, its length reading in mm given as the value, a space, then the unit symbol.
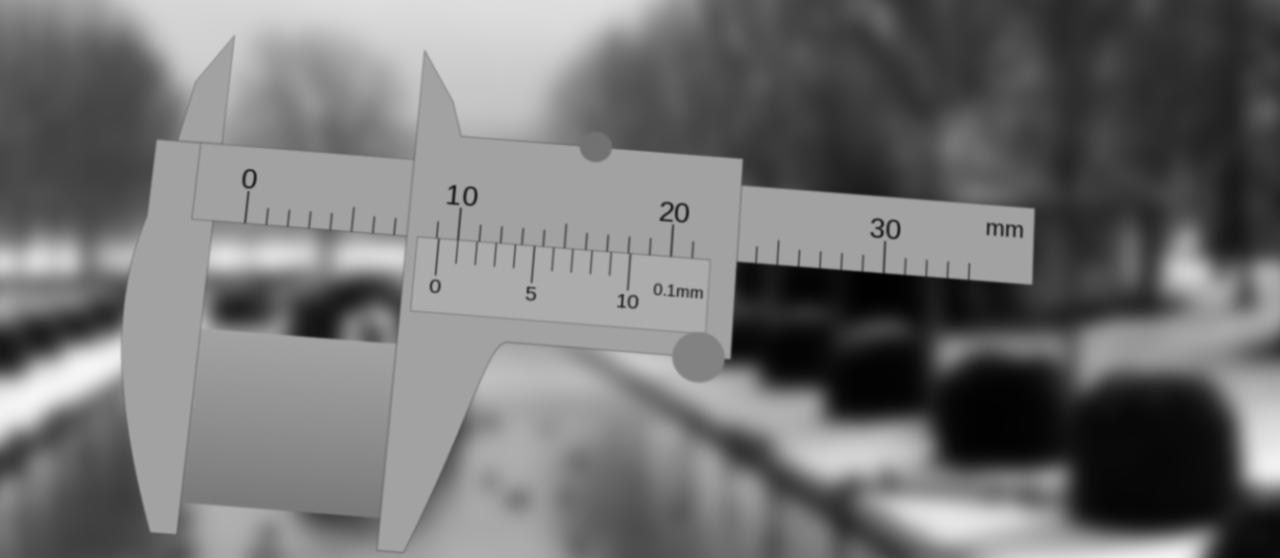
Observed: 9.1 mm
